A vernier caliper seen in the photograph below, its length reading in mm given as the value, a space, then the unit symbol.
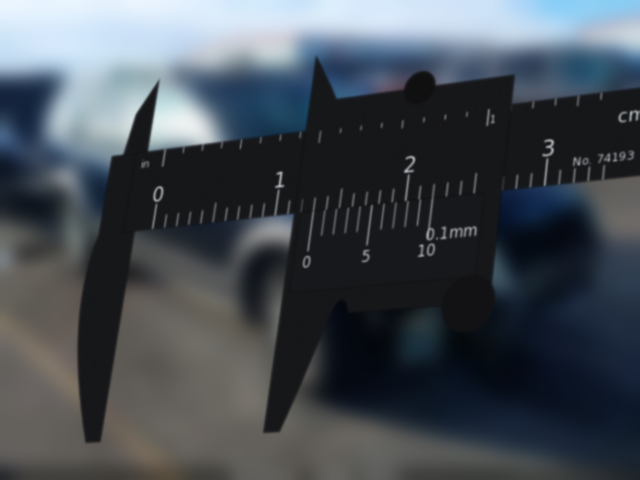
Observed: 13.0 mm
